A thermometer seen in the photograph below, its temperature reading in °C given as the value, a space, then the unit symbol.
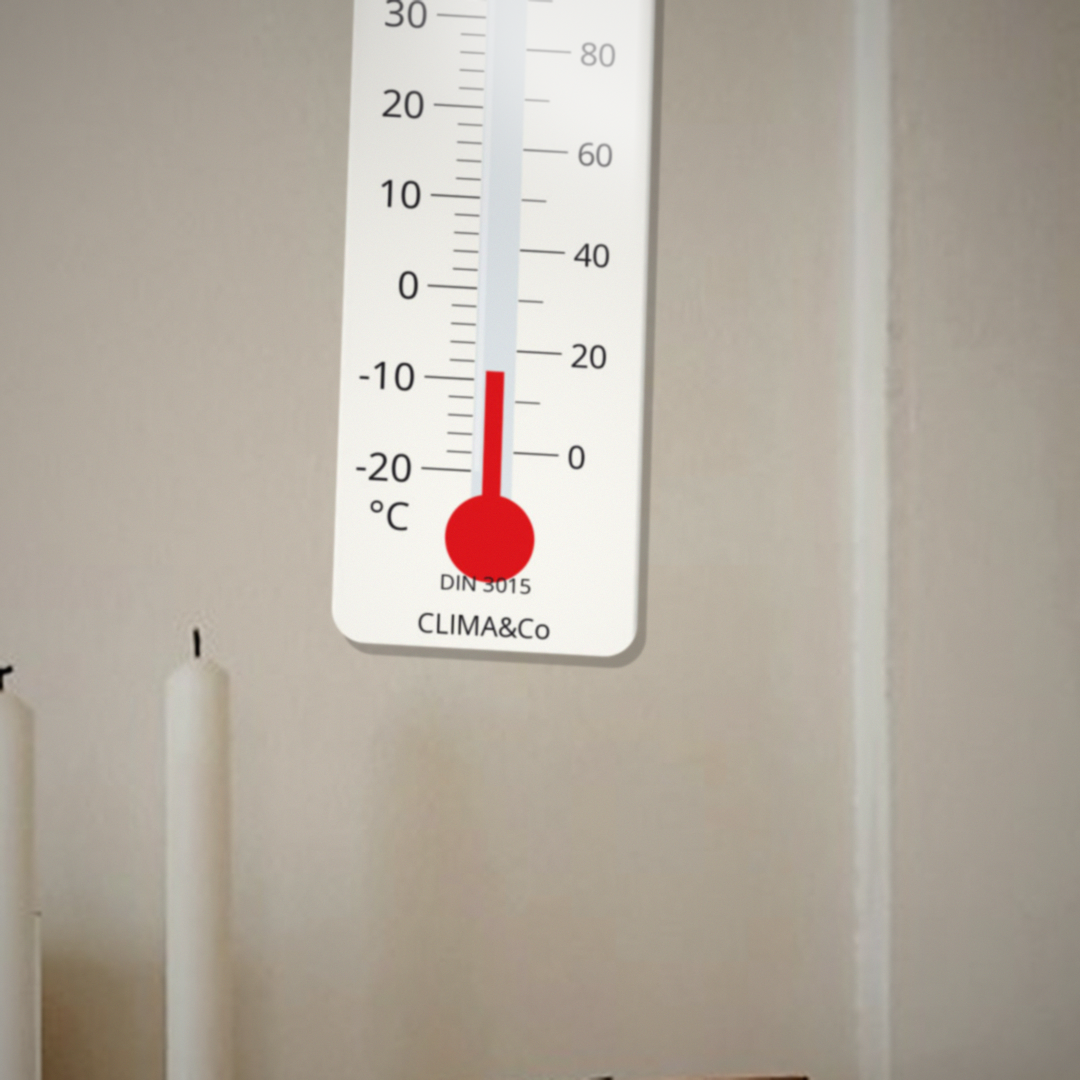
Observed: -9 °C
